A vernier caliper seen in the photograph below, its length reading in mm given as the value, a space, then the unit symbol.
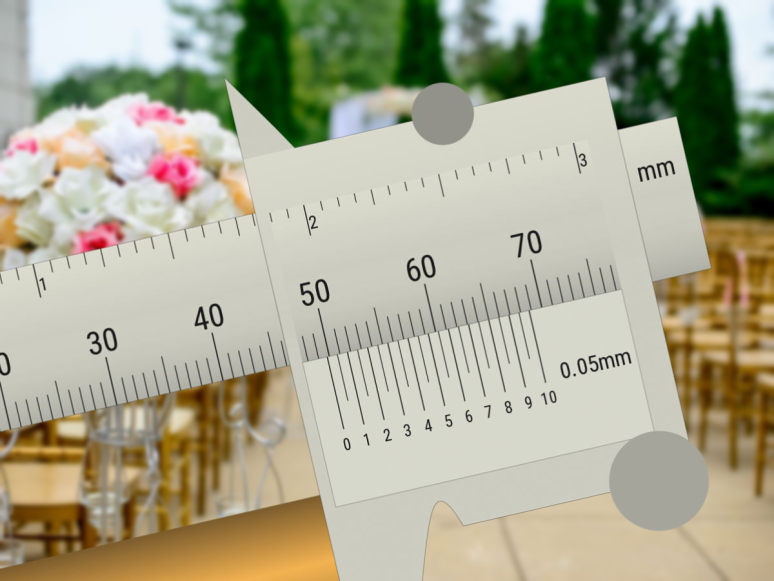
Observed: 49.8 mm
